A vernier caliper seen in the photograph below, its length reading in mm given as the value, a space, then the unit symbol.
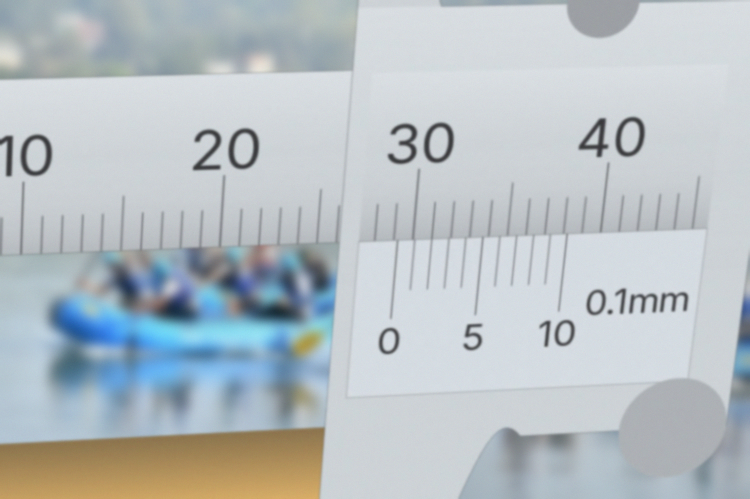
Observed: 29.2 mm
